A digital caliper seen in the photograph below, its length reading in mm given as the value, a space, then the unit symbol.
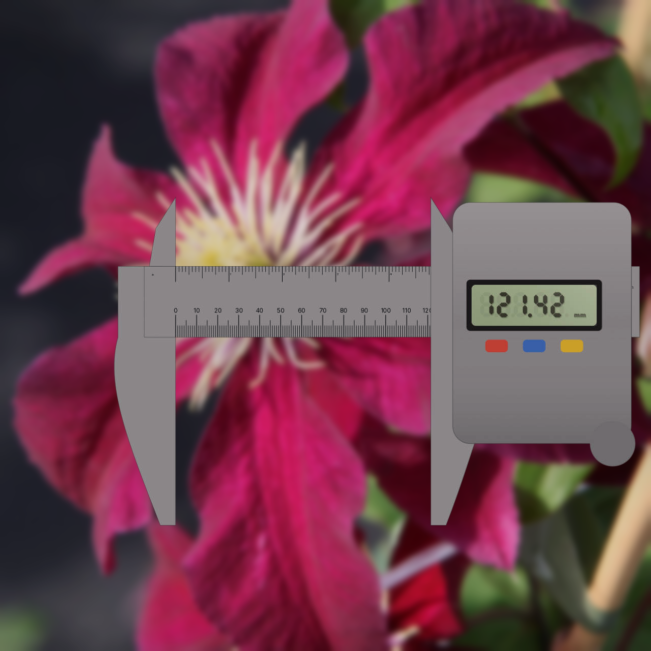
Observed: 121.42 mm
